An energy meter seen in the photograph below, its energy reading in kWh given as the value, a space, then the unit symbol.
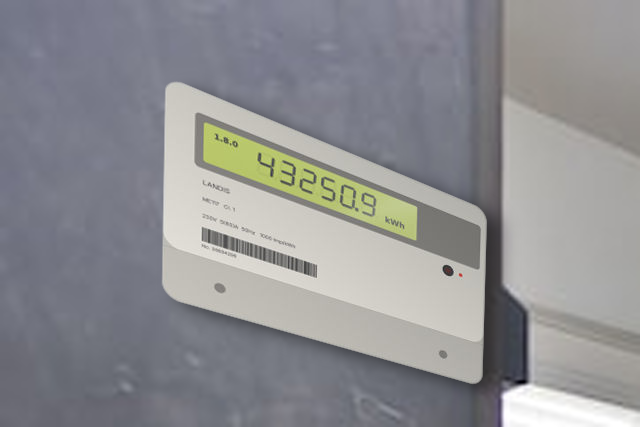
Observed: 43250.9 kWh
